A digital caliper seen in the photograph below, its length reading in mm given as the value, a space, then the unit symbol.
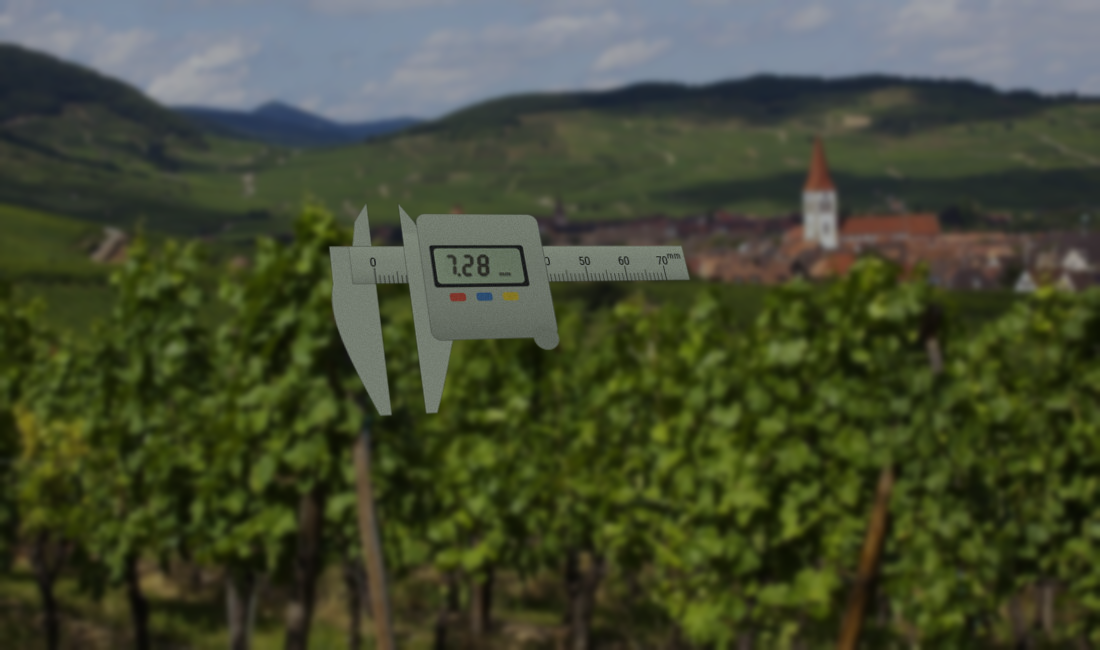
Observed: 7.28 mm
